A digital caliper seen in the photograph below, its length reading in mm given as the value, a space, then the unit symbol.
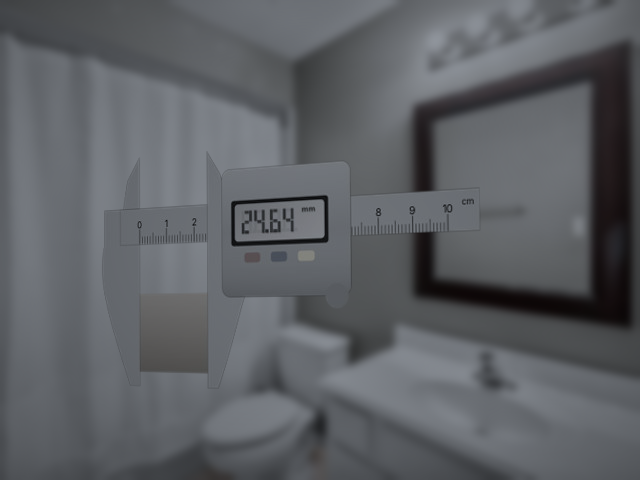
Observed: 24.64 mm
